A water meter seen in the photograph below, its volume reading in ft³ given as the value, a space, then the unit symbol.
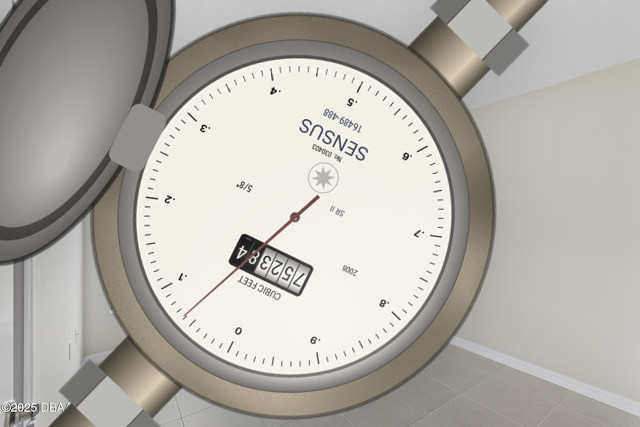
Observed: 752384.06 ft³
